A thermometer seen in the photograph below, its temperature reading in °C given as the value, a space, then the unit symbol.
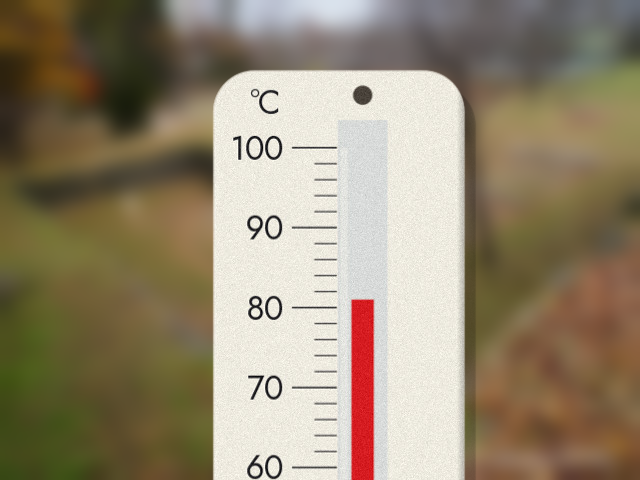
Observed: 81 °C
